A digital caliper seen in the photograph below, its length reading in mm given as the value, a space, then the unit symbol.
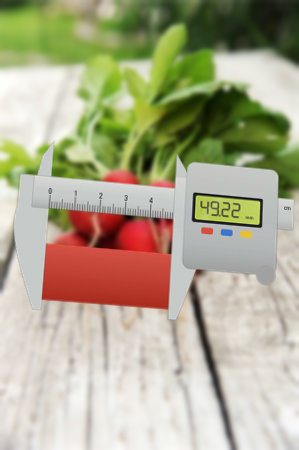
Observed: 49.22 mm
